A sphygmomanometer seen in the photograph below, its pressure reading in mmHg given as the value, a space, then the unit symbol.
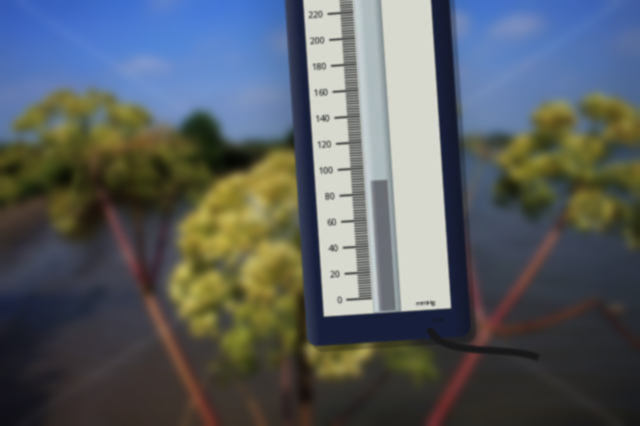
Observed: 90 mmHg
